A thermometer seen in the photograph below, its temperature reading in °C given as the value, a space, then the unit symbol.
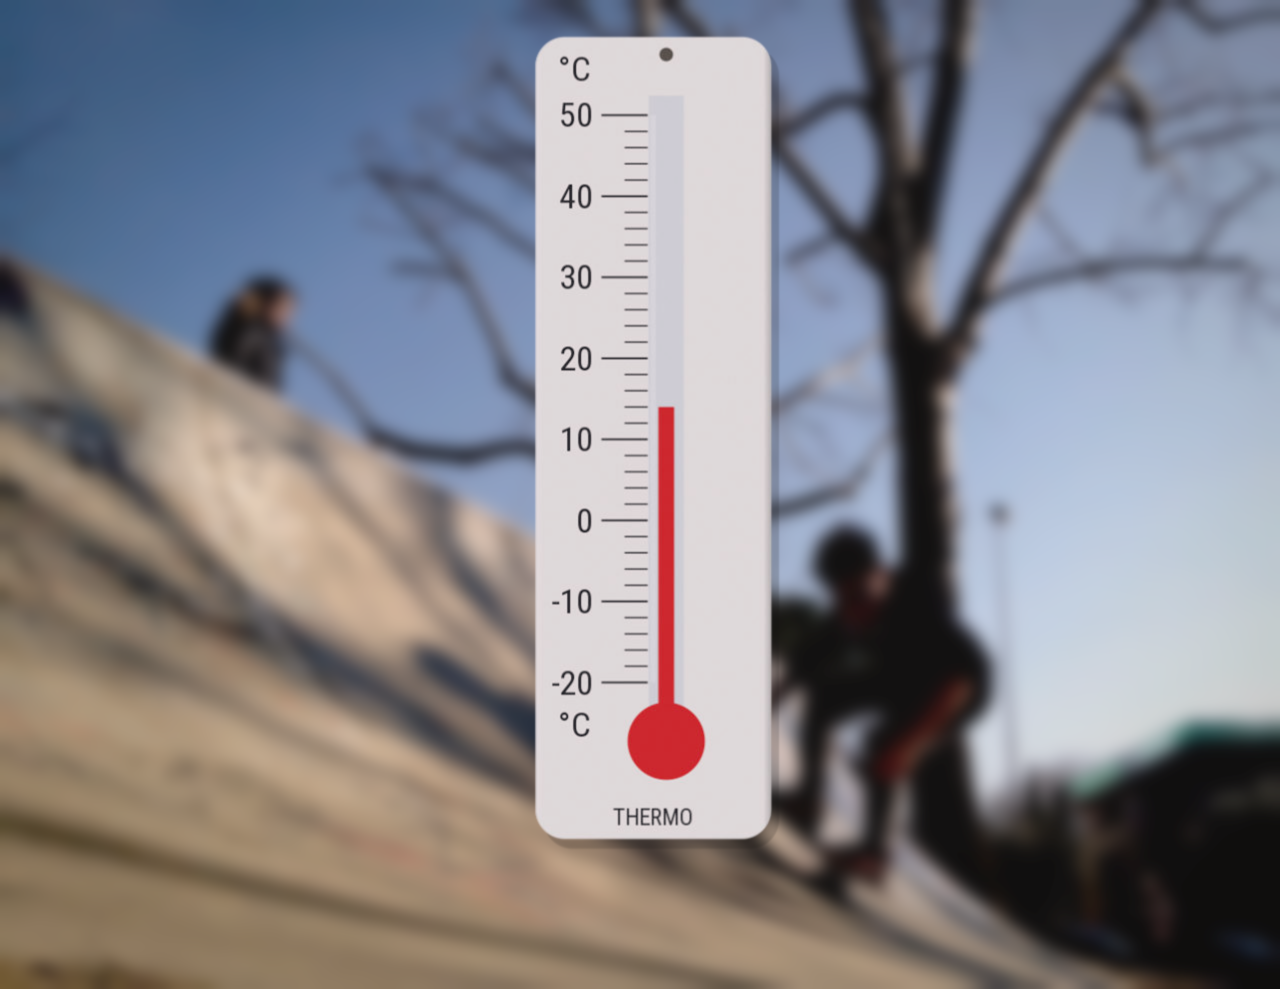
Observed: 14 °C
